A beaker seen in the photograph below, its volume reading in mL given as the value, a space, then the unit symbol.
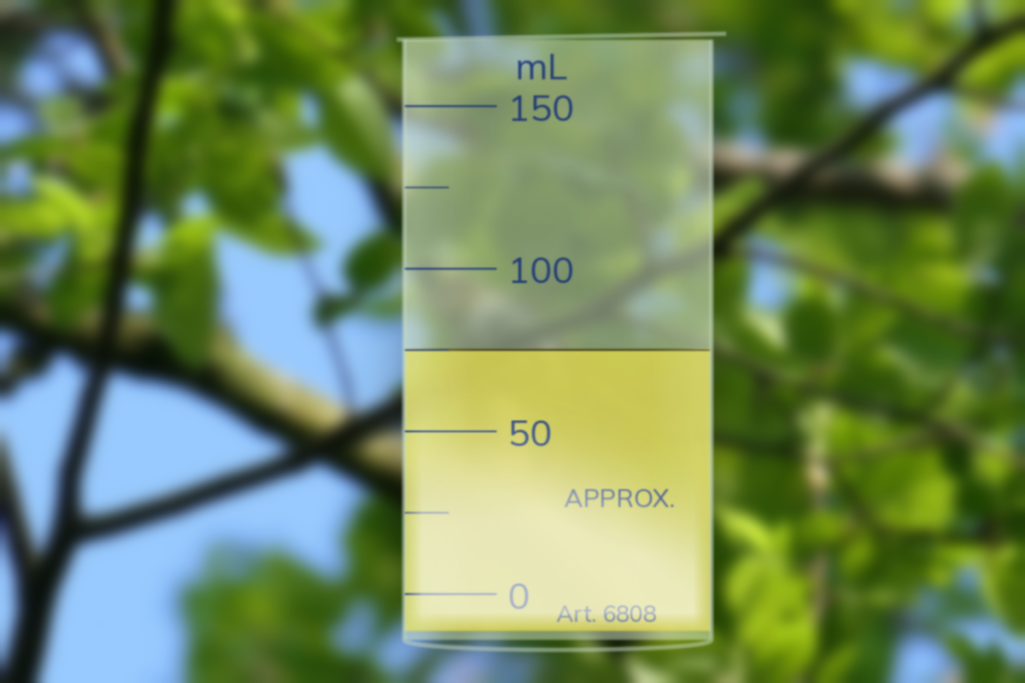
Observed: 75 mL
